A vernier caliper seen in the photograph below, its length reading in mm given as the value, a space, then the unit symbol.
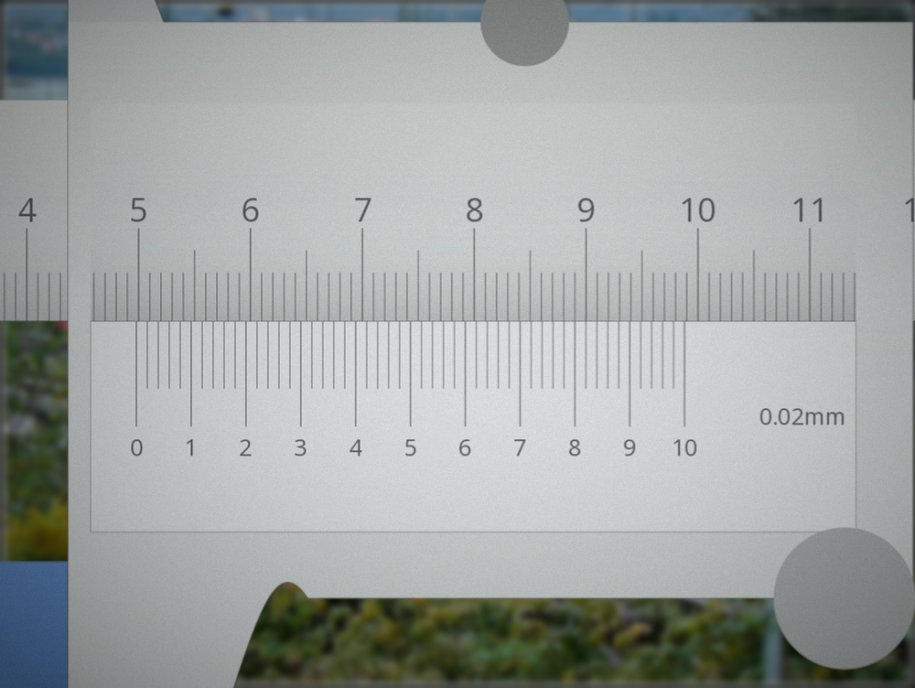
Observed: 49.8 mm
